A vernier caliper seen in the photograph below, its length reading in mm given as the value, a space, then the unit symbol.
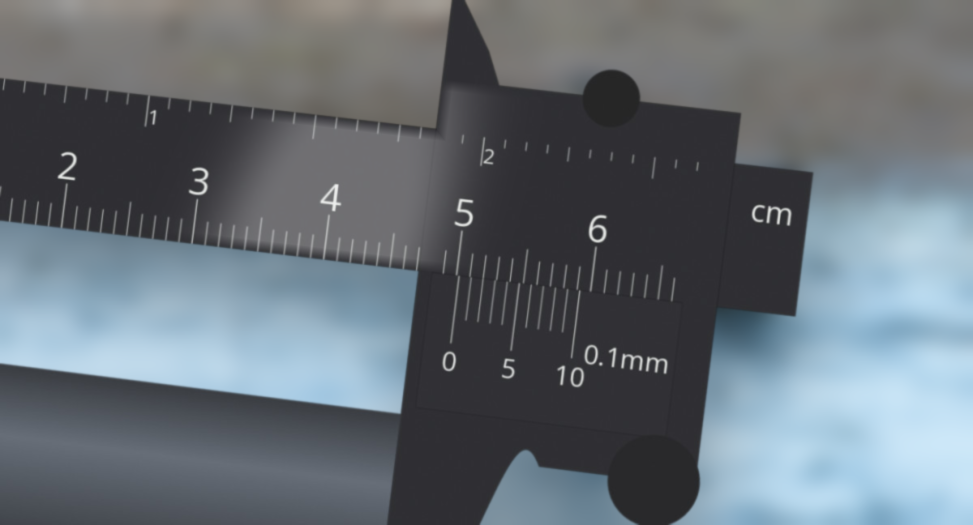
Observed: 50.2 mm
